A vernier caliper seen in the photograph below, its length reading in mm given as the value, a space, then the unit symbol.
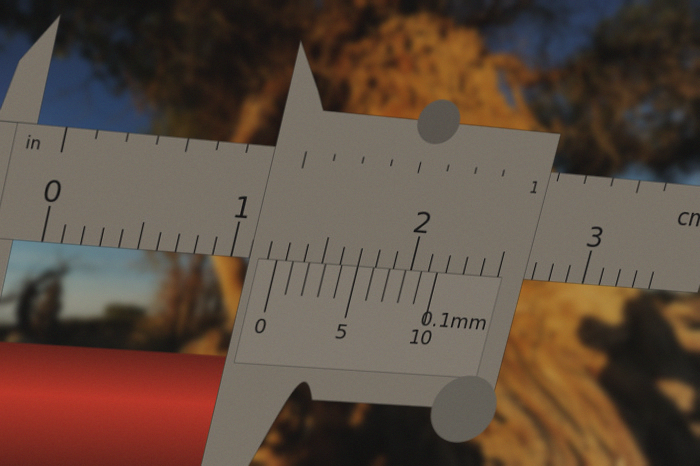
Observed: 12.5 mm
